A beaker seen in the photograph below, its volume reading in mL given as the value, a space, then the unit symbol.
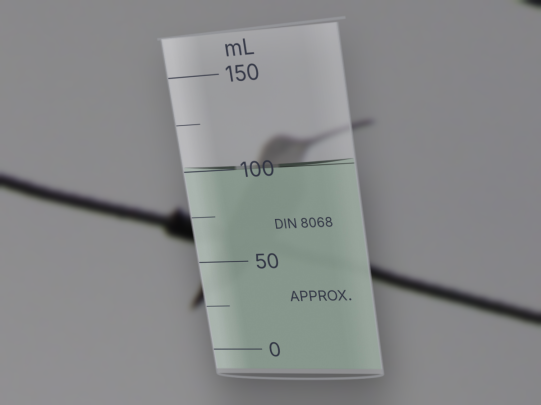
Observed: 100 mL
